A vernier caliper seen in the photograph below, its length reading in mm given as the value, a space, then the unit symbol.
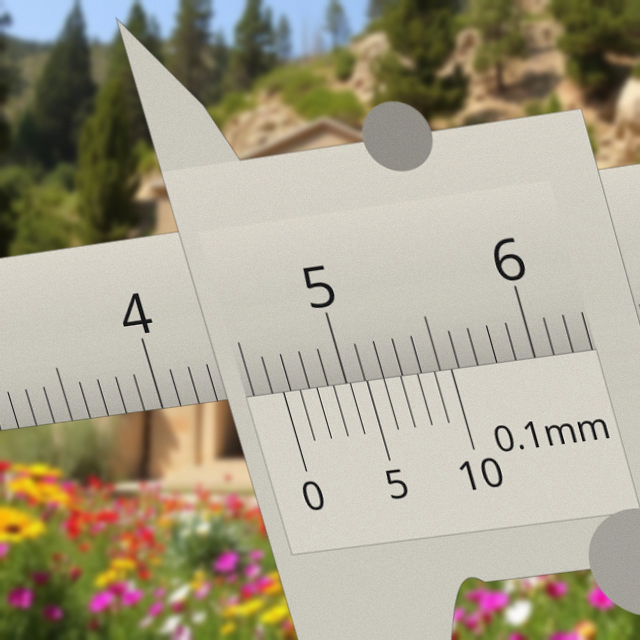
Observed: 46.6 mm
